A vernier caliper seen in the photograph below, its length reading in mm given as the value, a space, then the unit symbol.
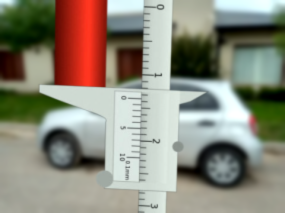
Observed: 13.6 mm
